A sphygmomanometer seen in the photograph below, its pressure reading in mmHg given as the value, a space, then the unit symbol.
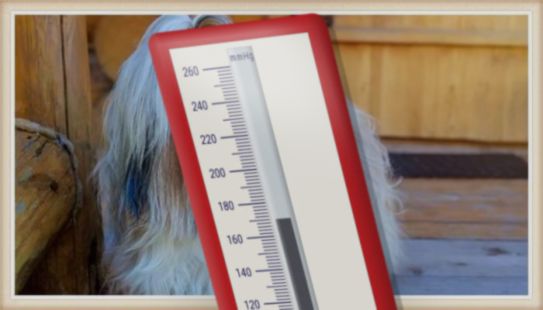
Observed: 170 mmHg
